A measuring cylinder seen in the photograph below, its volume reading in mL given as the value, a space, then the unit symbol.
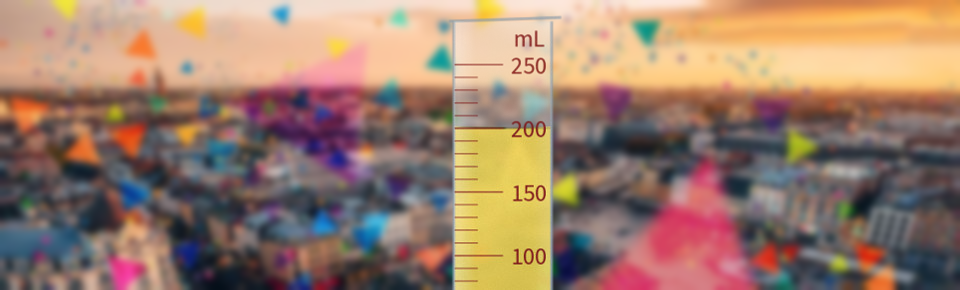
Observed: 200 mL
